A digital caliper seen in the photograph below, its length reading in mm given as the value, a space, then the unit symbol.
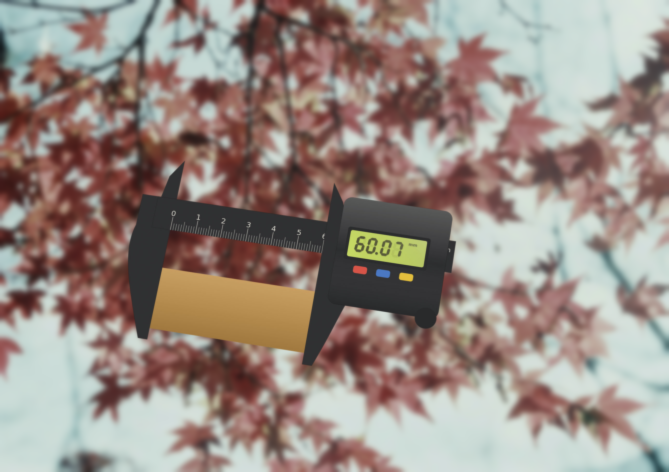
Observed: 60.07 mm
